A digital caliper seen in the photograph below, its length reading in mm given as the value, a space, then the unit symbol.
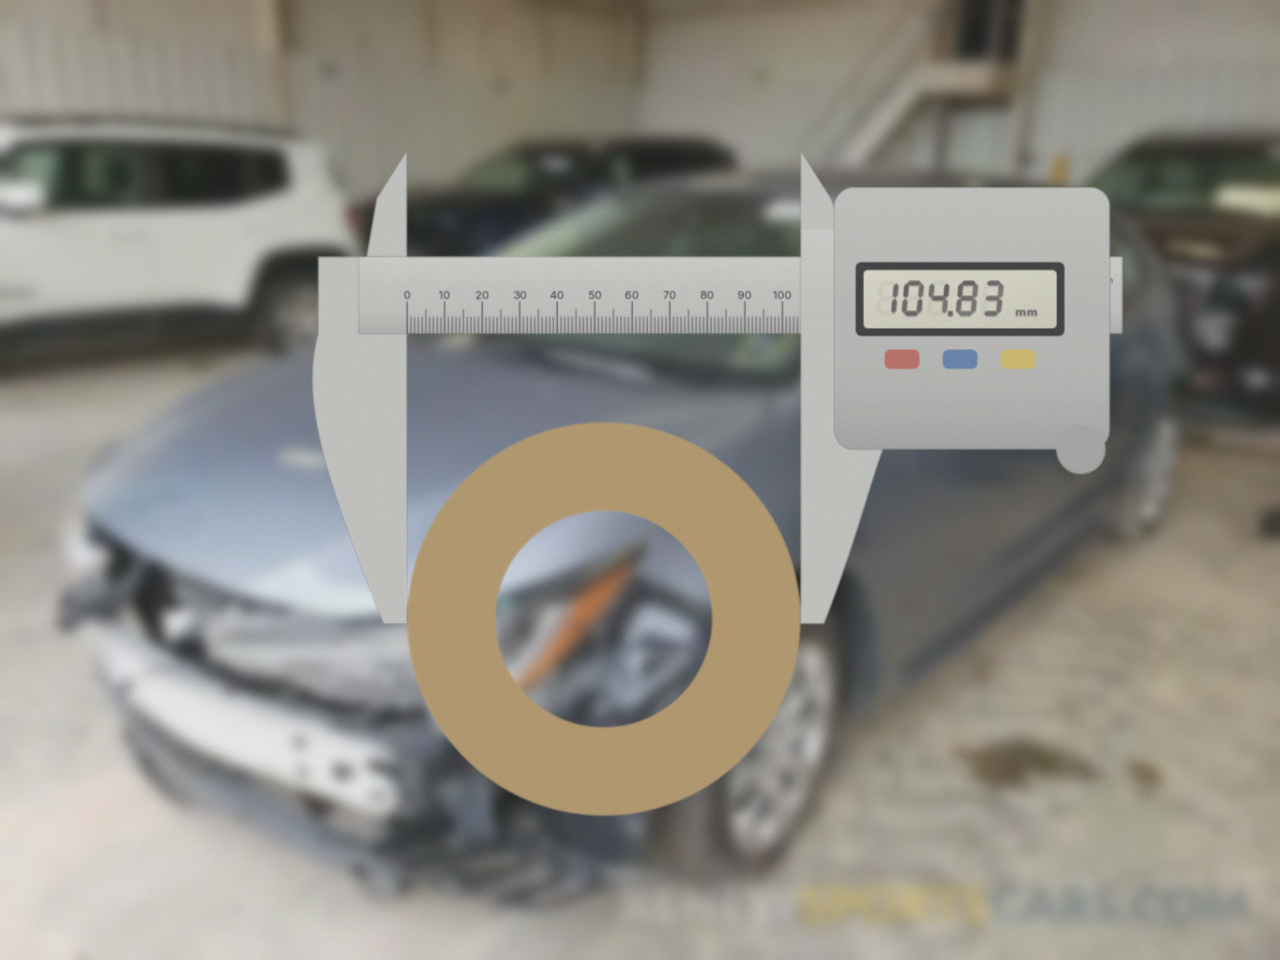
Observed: 104.83 mm
